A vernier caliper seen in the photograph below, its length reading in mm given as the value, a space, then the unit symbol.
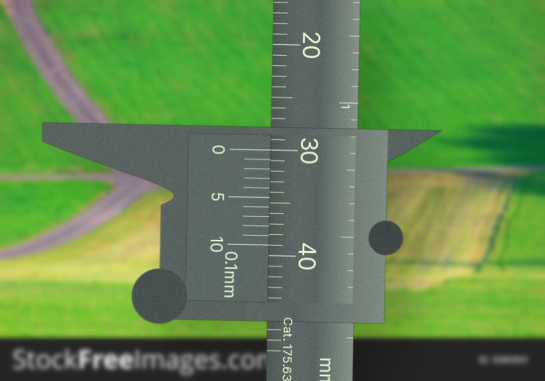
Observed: 30.0 mm
